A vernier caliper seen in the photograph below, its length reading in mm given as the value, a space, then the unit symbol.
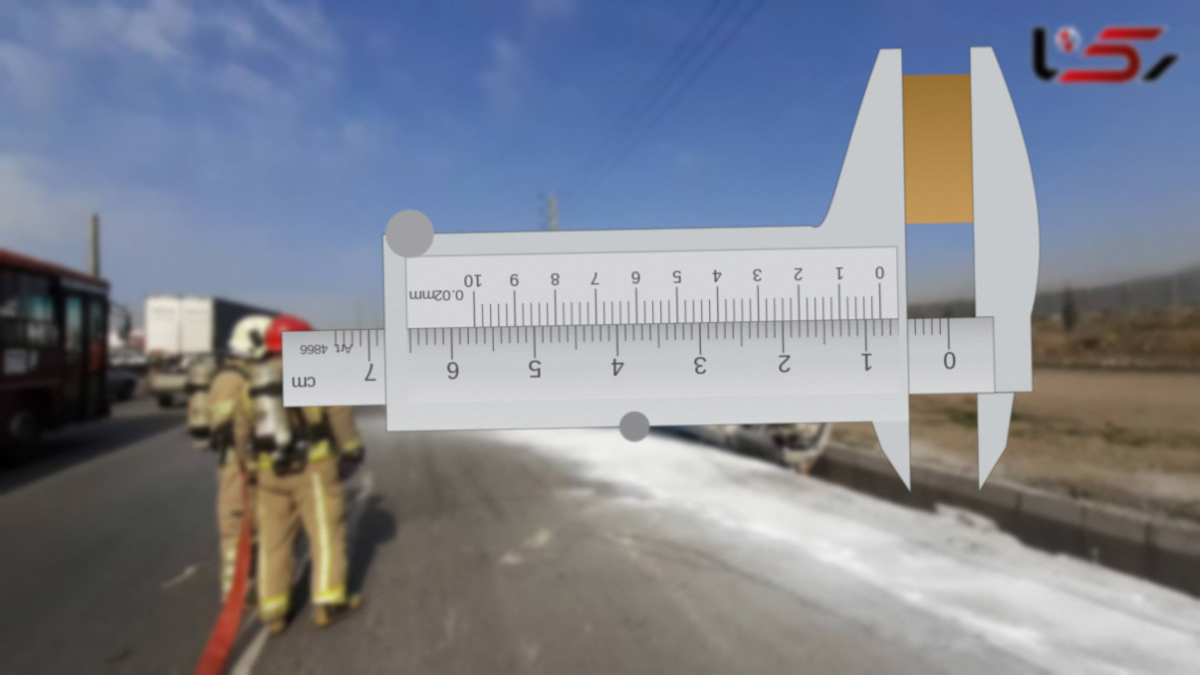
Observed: 8.2 mm
